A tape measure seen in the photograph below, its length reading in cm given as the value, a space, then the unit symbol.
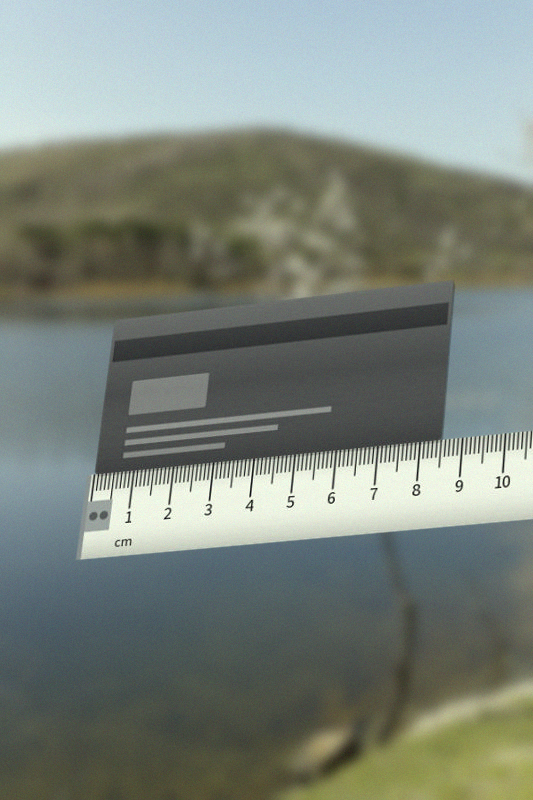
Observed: 8.5 cm
